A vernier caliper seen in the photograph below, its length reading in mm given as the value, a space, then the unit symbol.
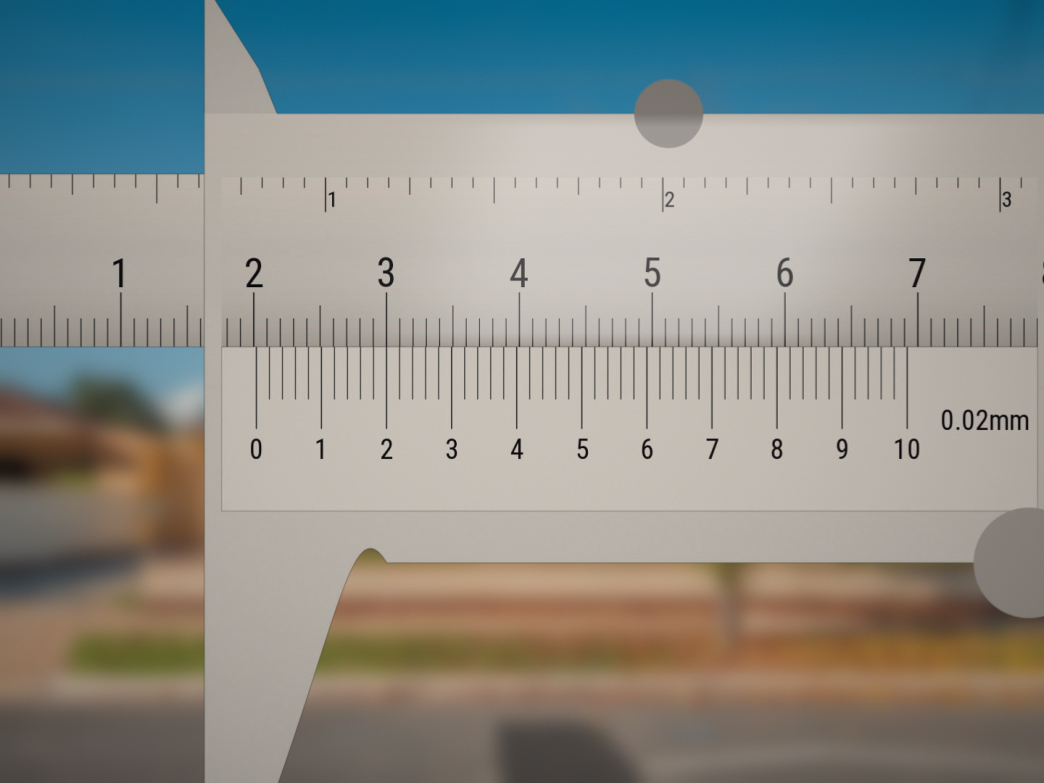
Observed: 20.2 mm
